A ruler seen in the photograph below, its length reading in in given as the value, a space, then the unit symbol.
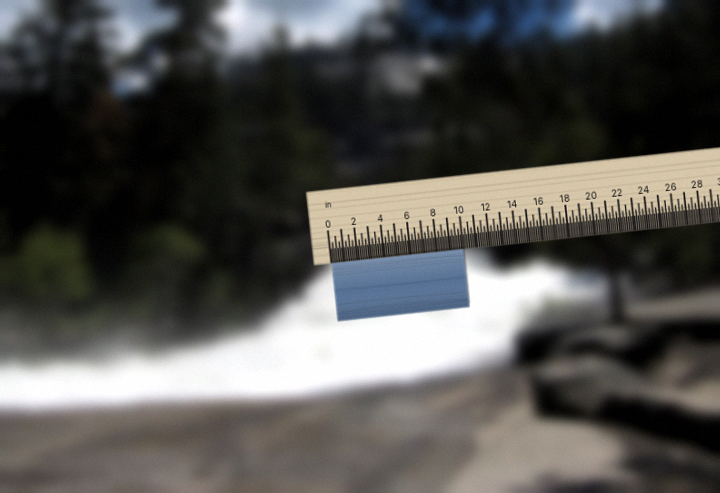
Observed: 10 in
